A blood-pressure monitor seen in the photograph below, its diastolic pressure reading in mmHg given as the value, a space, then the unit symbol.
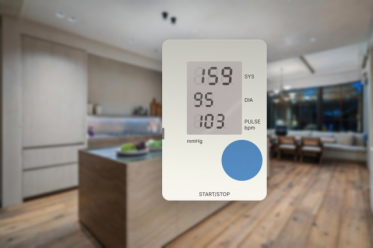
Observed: 95 mmHg
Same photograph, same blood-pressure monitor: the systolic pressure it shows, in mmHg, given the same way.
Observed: 159 mmHg
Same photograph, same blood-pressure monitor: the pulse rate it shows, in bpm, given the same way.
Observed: 103 bpm
